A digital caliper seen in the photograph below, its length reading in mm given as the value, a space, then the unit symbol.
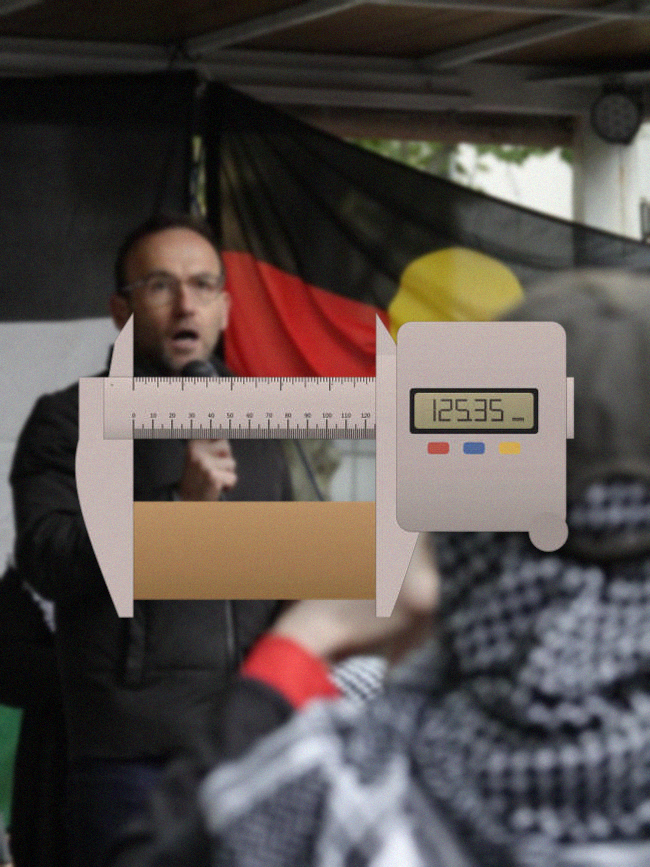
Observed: 125.35 mm
